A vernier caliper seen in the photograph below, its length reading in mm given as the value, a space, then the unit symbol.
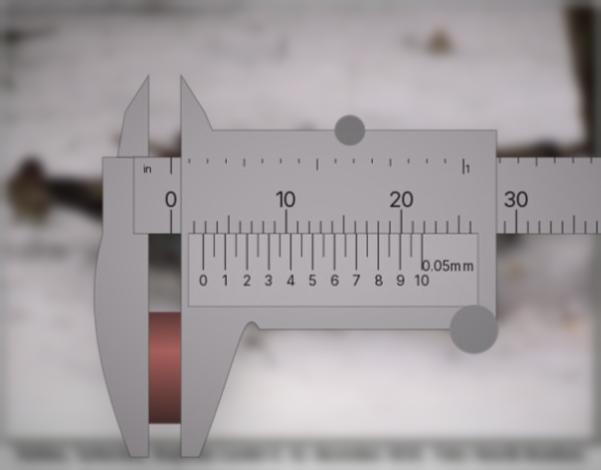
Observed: 2.8 mm
